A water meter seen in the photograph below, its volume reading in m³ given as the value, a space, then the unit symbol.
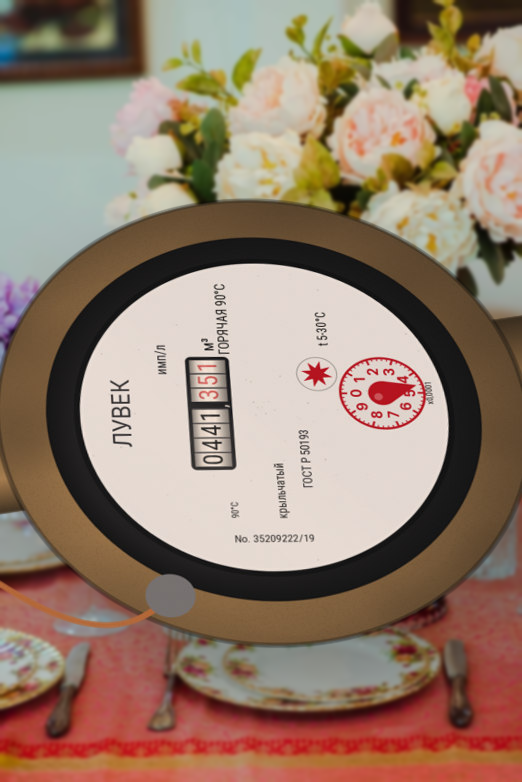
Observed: 441.3514 m³
